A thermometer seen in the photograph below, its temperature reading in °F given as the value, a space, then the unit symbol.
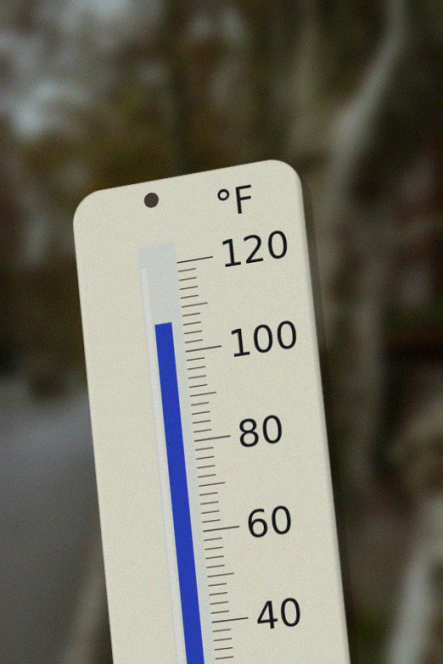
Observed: 107 °F
